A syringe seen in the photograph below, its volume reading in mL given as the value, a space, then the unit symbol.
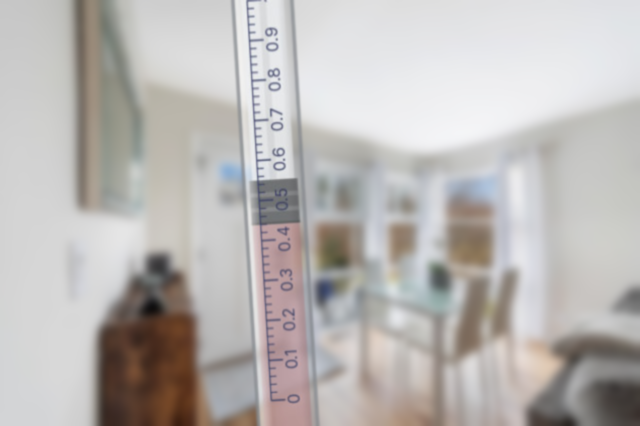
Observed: 0.44 mL
